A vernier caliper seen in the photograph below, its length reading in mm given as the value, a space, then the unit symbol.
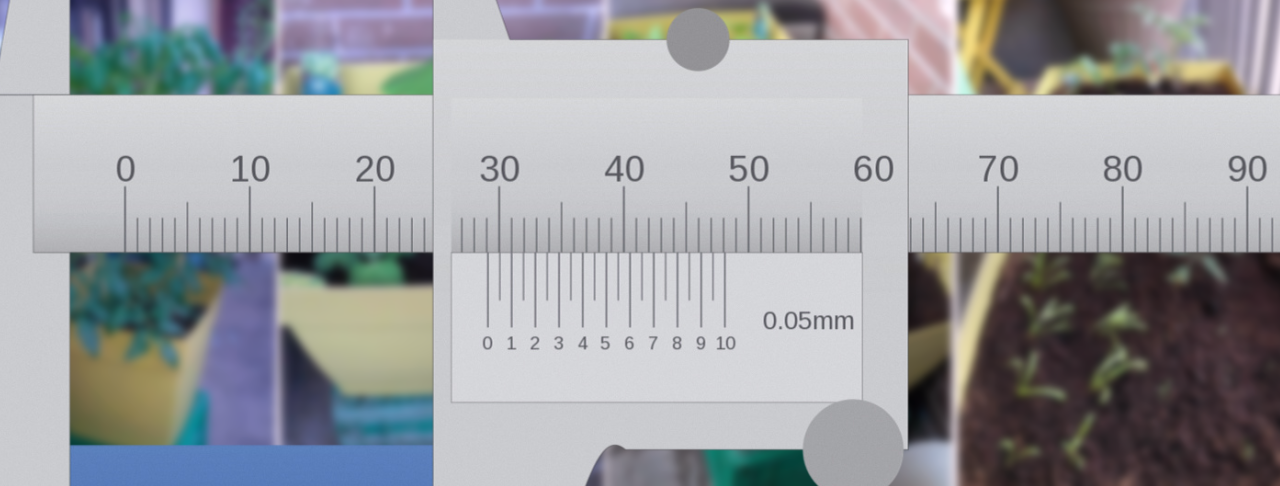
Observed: 29.1 mm
